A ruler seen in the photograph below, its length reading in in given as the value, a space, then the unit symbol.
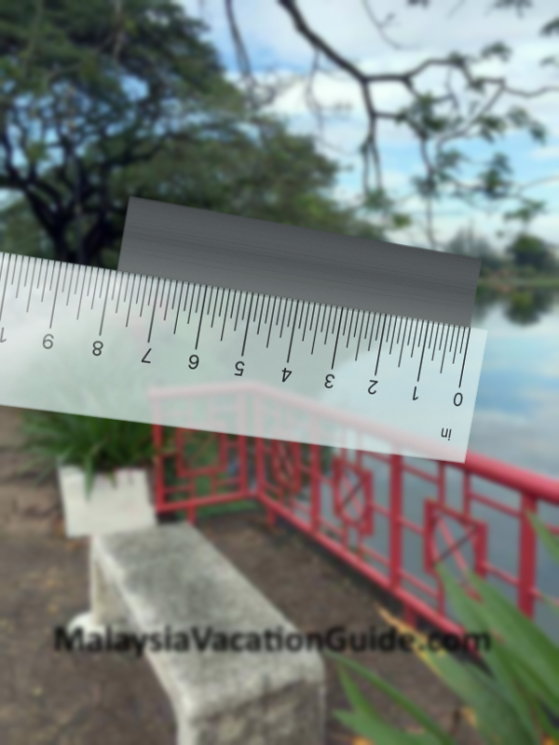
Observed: 7.875 in
